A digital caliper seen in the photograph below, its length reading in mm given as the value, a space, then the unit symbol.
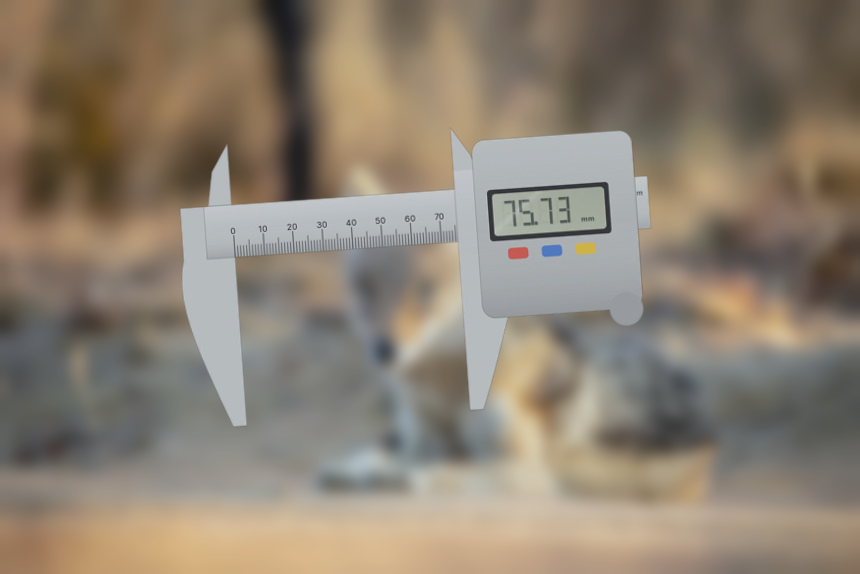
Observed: 75.73 mm
